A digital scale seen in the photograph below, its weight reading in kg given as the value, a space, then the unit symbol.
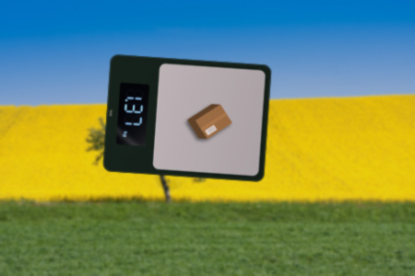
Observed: 1.37 kg
